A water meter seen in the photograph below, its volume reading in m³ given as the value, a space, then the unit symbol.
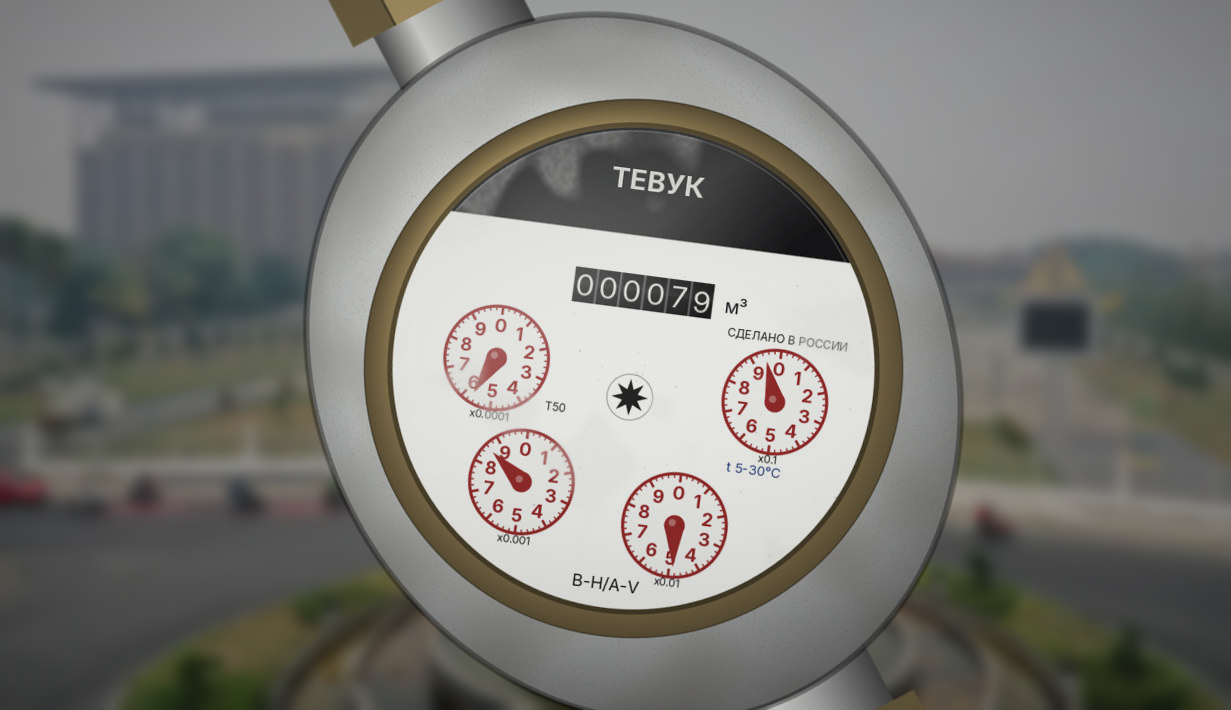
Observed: 78.9485 m³
